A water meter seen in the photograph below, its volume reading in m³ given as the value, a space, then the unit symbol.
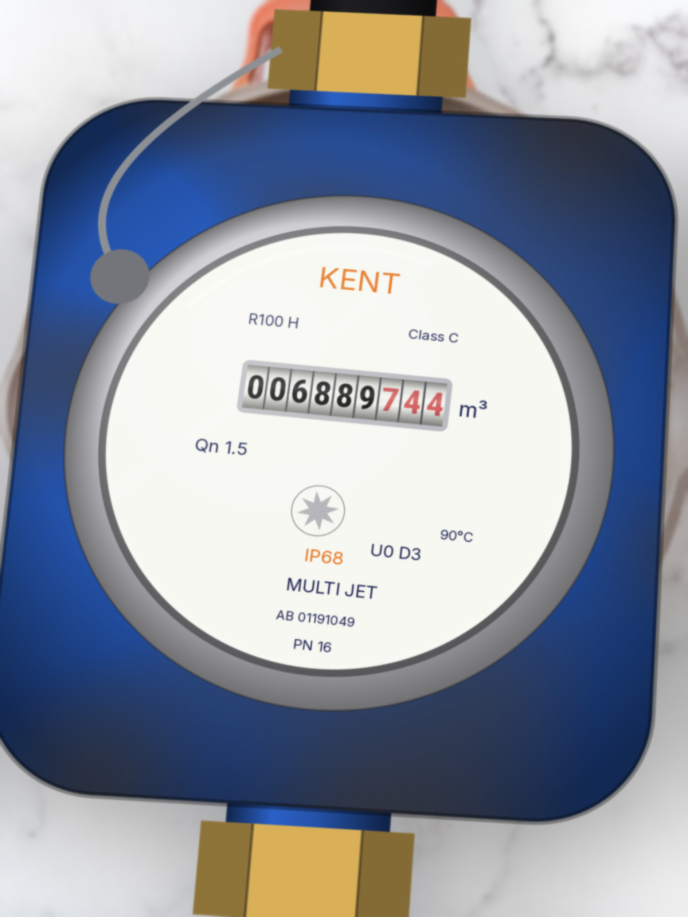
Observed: 6889.744 m³
